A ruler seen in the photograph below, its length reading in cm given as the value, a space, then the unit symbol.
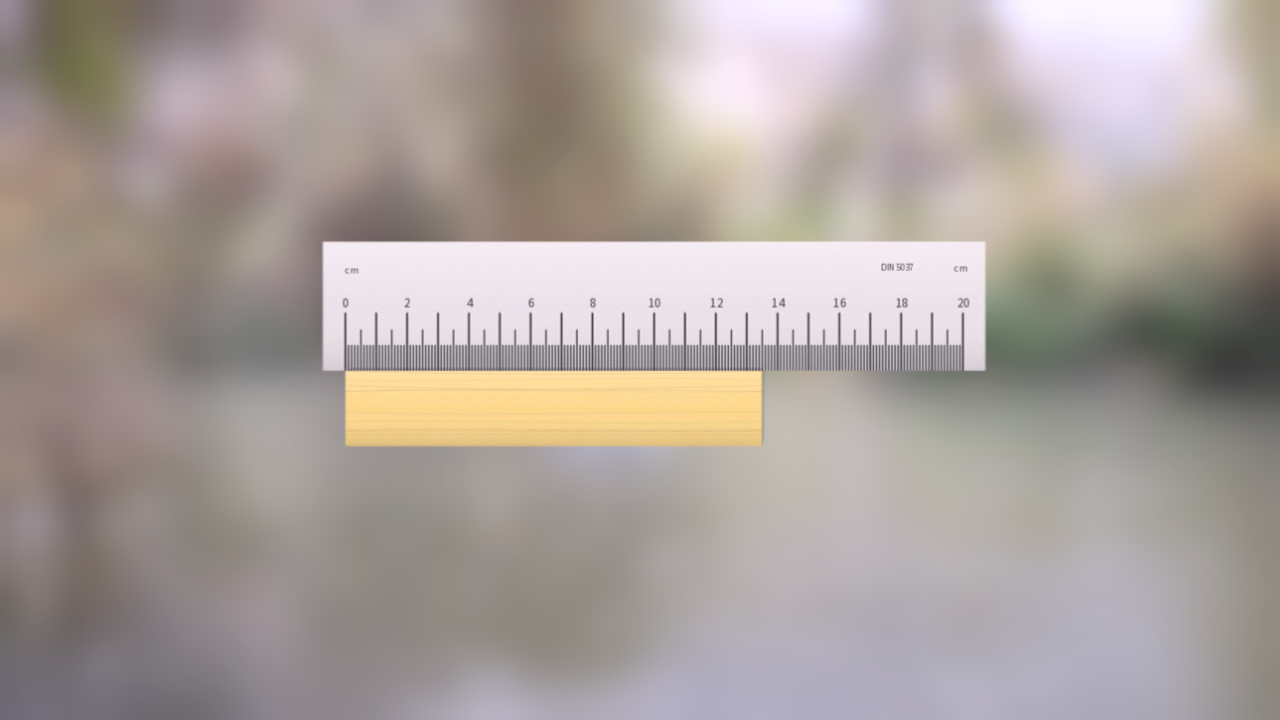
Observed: 13.5 cm
